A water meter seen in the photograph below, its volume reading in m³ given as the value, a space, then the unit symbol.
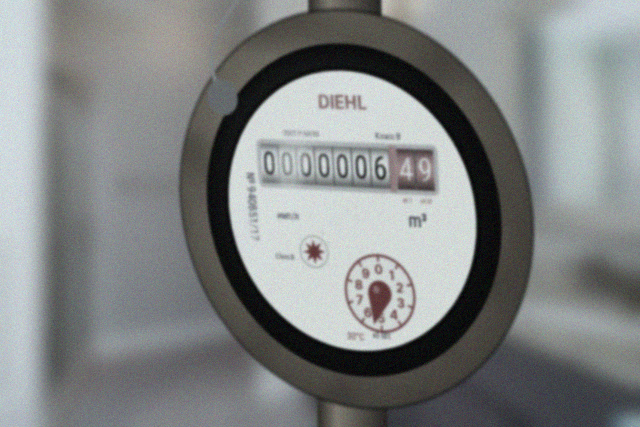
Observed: 6.495 m³
